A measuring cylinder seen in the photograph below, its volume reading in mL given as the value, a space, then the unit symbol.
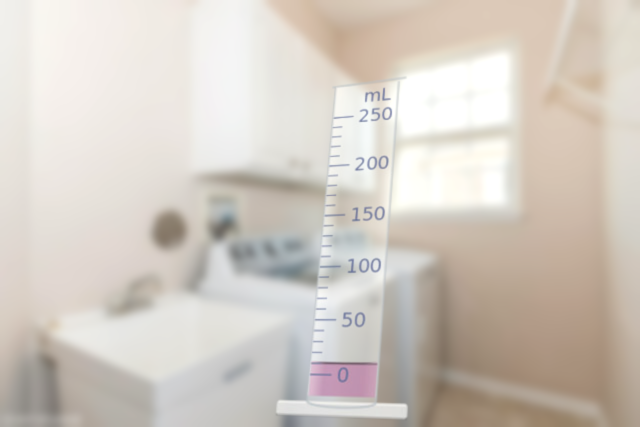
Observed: 10 mL
